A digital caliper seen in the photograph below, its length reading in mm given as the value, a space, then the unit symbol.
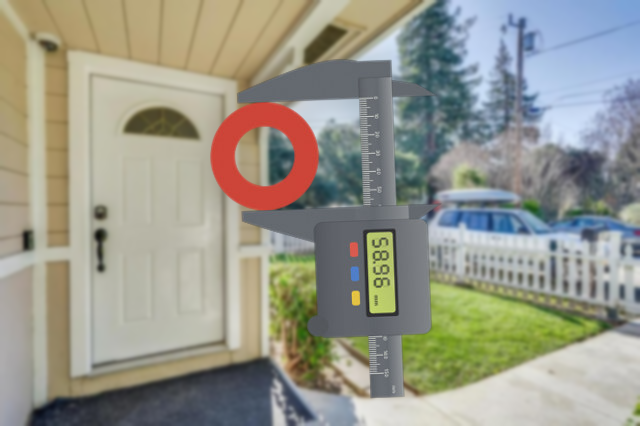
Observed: 58.96 mm
